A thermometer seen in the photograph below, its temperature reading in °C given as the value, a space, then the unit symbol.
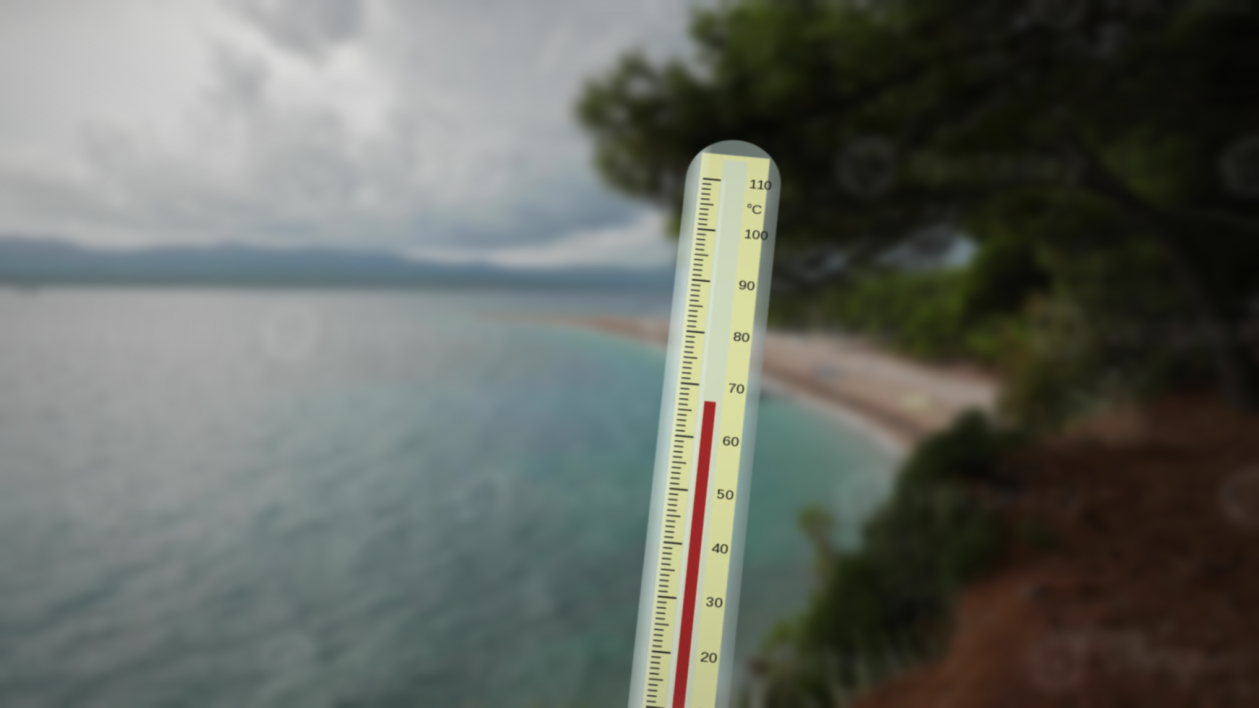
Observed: 67 °C
